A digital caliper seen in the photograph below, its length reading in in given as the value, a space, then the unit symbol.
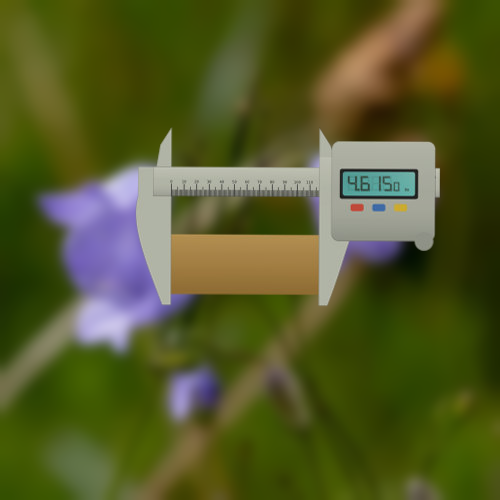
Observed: 4.6150 in
